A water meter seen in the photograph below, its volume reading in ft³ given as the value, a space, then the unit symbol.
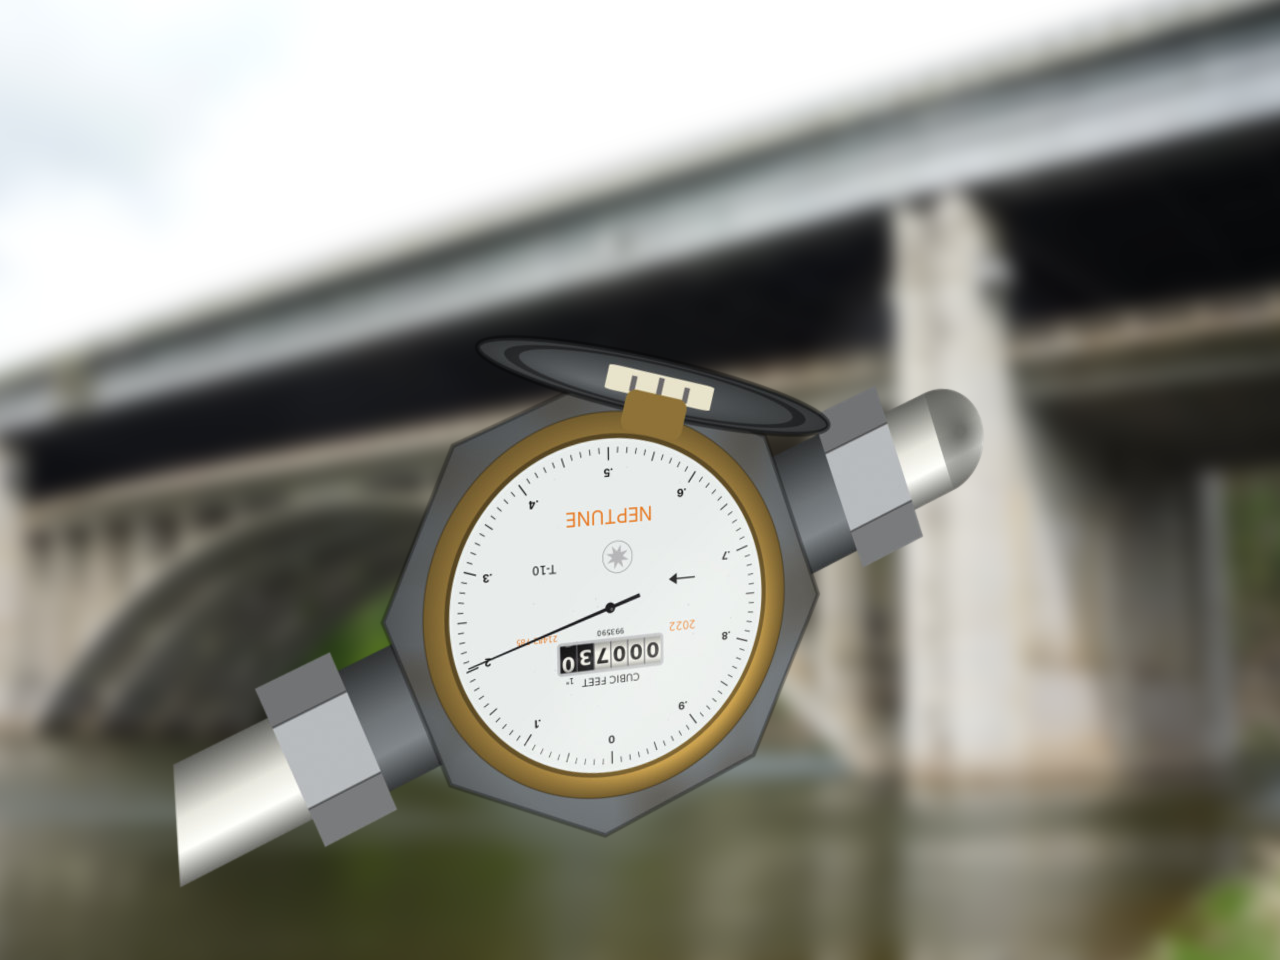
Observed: 730.20 ft³
